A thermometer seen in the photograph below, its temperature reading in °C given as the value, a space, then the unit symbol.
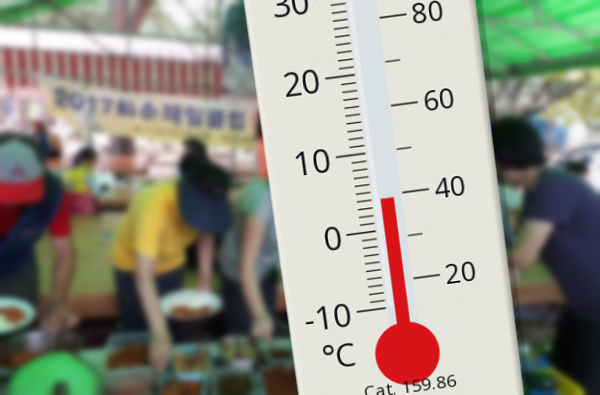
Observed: 4 °C
